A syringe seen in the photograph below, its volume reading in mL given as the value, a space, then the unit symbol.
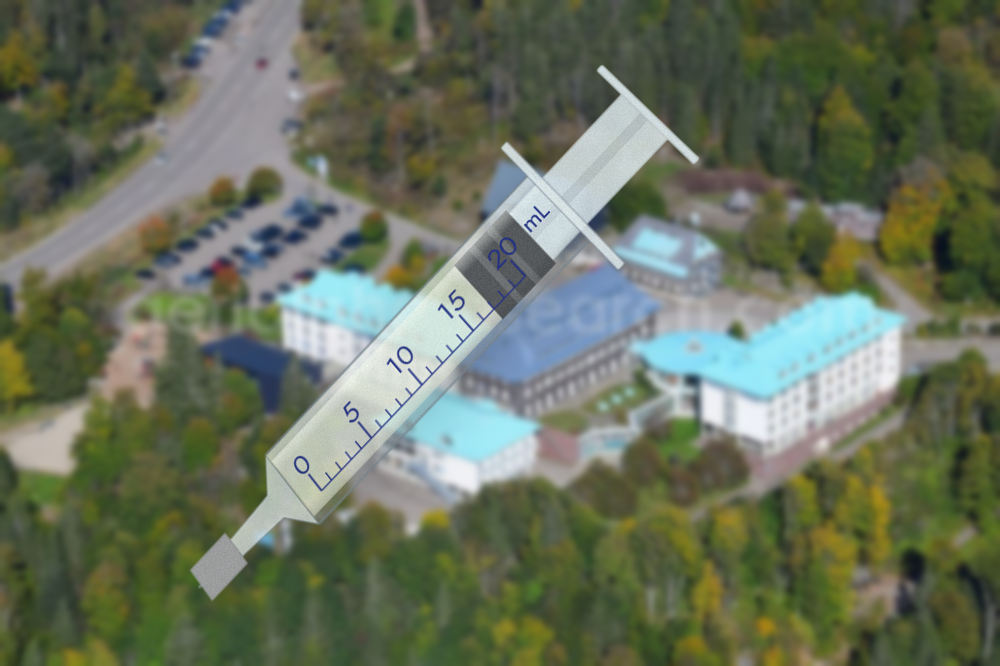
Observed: 17 mL
